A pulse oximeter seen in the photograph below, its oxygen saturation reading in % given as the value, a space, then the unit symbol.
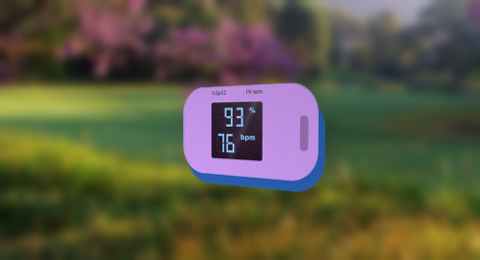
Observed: 93 %
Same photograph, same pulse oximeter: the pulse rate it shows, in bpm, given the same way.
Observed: 76 bpm
